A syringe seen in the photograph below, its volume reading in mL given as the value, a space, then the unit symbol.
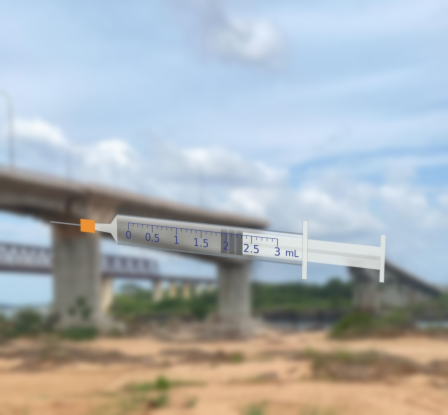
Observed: 1.9 mL
